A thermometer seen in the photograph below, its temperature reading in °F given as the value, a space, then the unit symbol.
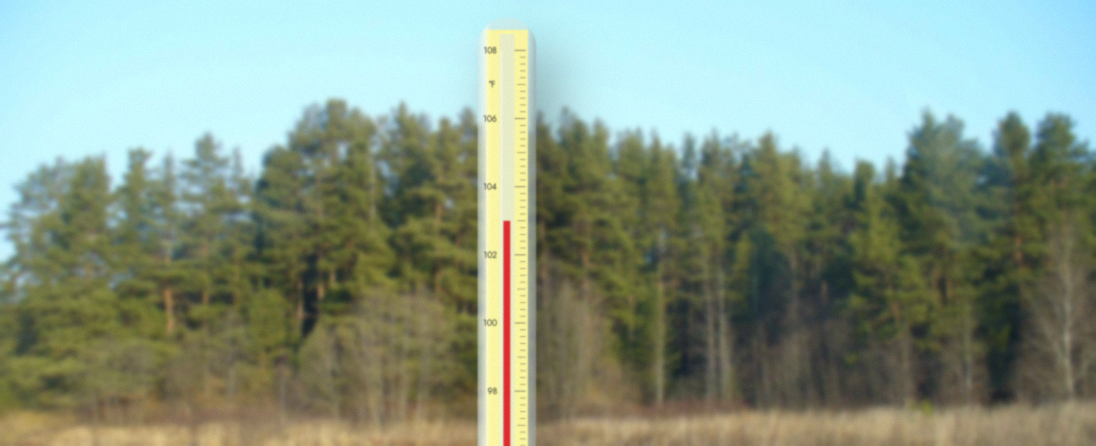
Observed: 103 °F
